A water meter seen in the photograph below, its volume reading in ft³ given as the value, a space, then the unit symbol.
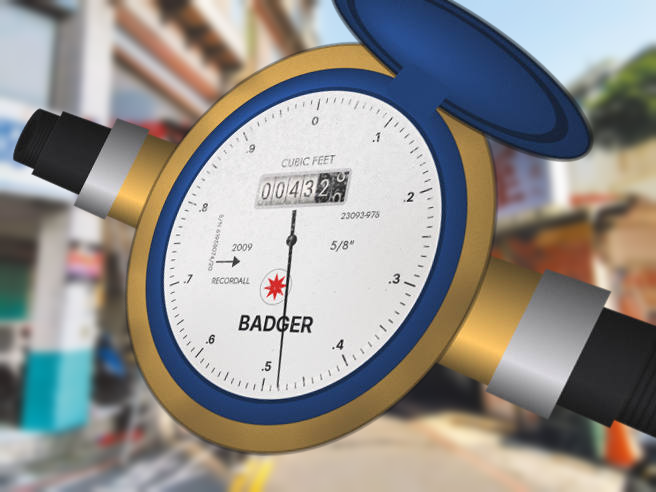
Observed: 4328.48 ft³
